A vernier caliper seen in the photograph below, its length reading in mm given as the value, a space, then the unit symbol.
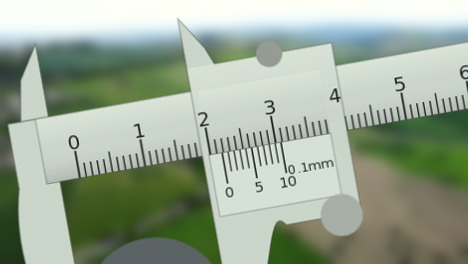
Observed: 21.8 mm
